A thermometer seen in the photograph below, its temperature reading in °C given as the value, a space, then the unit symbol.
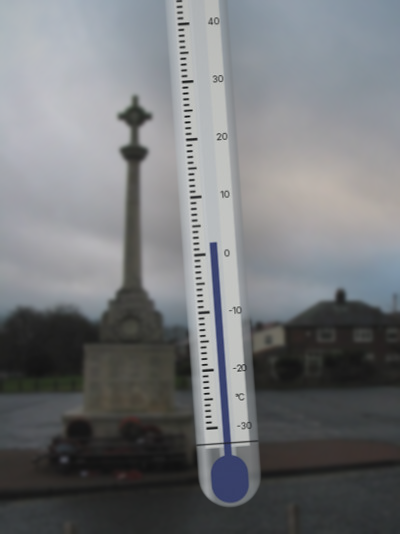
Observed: 2 °C
